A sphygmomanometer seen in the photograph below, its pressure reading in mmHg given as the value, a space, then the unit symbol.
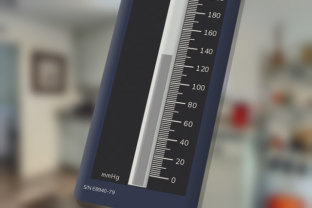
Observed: 130 mmHg
